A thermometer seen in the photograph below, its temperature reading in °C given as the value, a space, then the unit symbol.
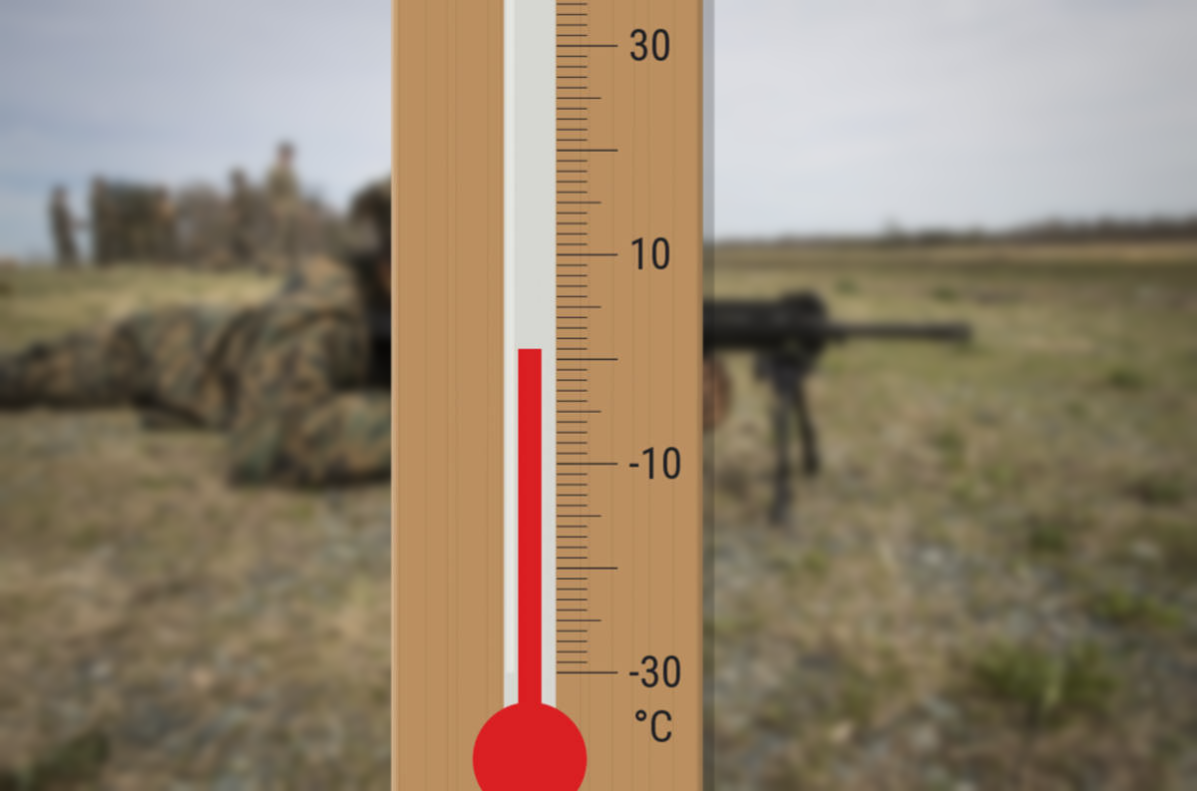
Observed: 1 °C
